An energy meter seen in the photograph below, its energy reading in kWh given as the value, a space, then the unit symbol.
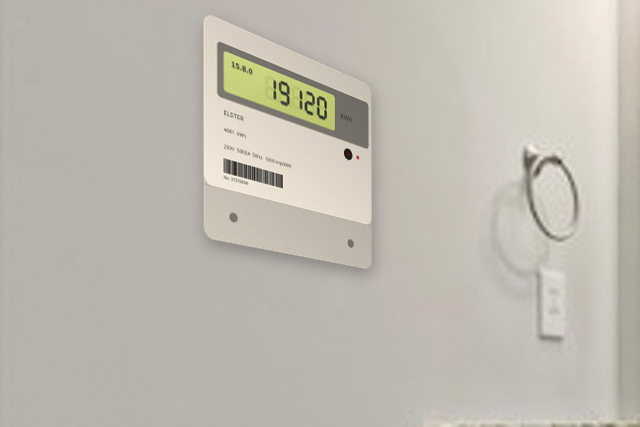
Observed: 19120 kWh
